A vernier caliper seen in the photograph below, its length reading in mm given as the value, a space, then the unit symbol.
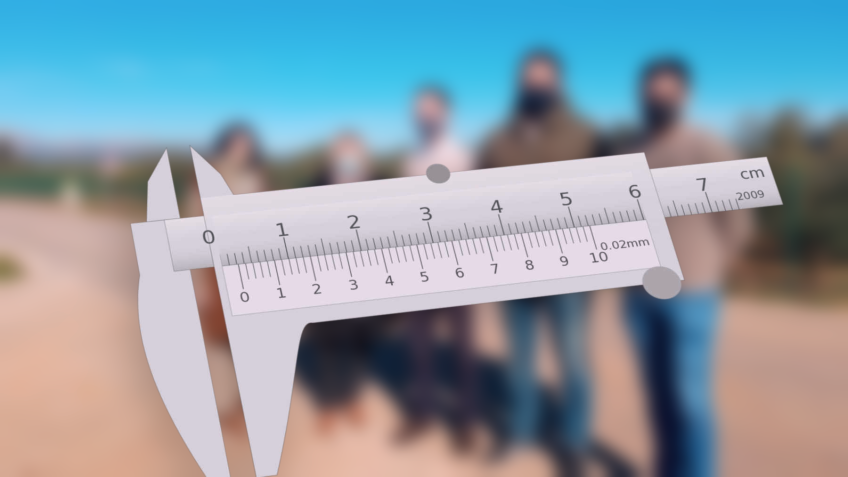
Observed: 3.2 mm
